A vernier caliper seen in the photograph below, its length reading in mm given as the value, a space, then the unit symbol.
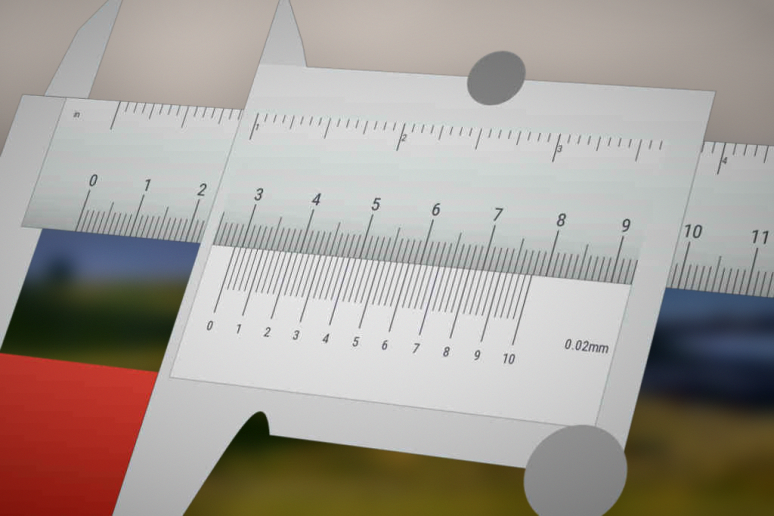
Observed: 28.8 mm
